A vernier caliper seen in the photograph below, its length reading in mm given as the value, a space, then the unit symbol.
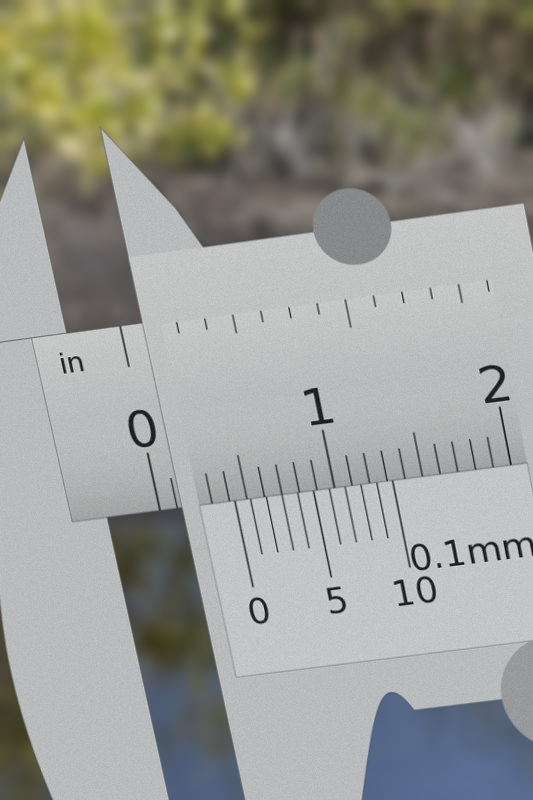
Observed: 4.3 mm
